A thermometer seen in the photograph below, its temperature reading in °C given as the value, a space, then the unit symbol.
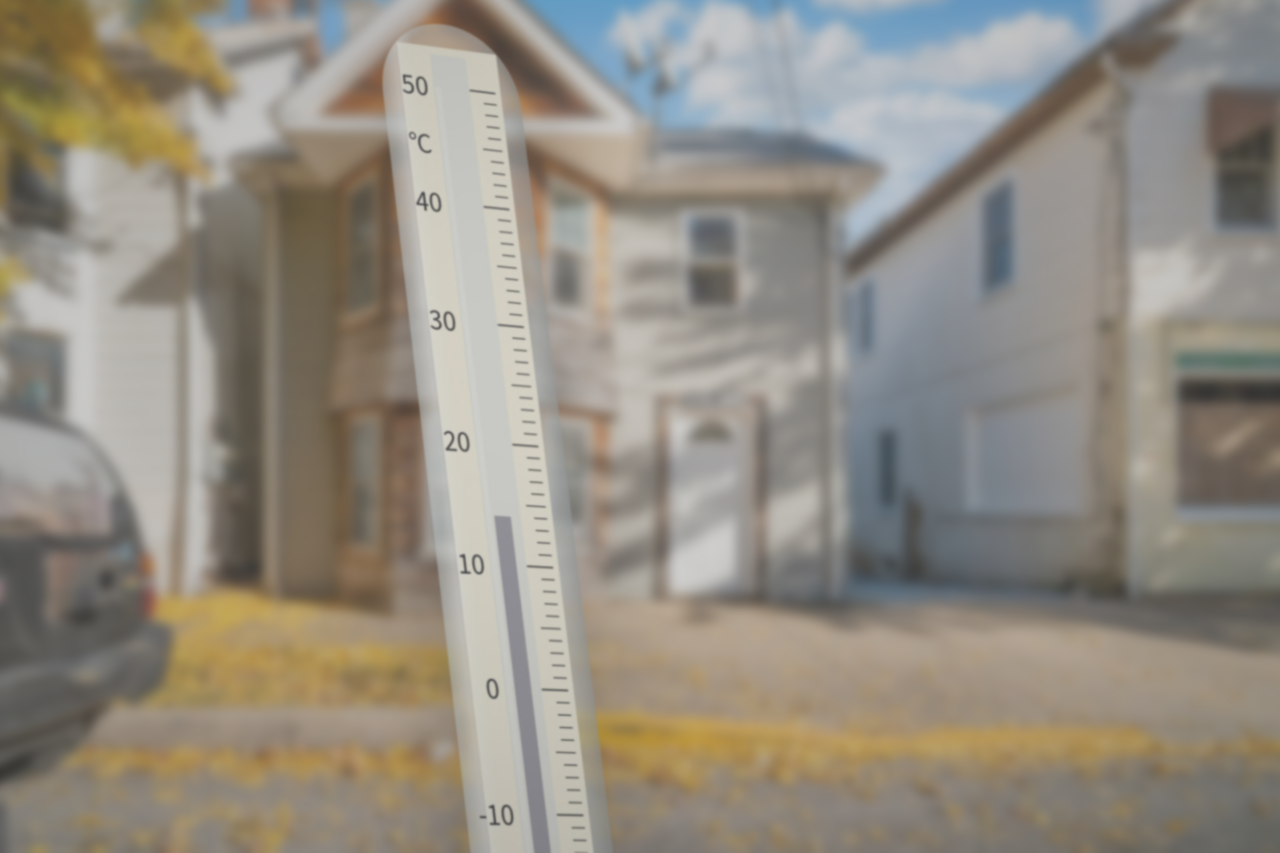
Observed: 14 °C
